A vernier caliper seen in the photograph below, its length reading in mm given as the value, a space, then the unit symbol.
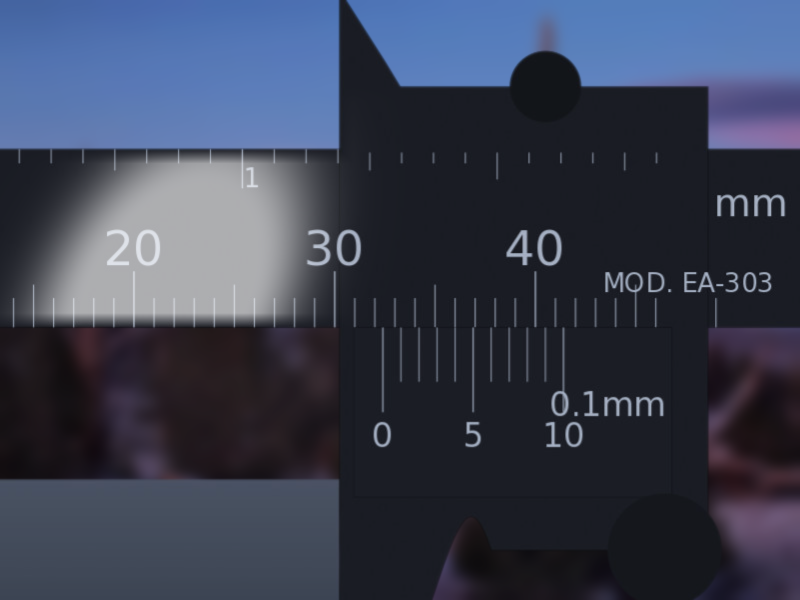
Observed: 32.4 mm
